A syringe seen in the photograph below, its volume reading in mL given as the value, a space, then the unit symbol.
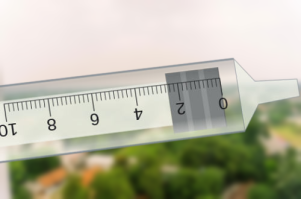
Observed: 0 mL
